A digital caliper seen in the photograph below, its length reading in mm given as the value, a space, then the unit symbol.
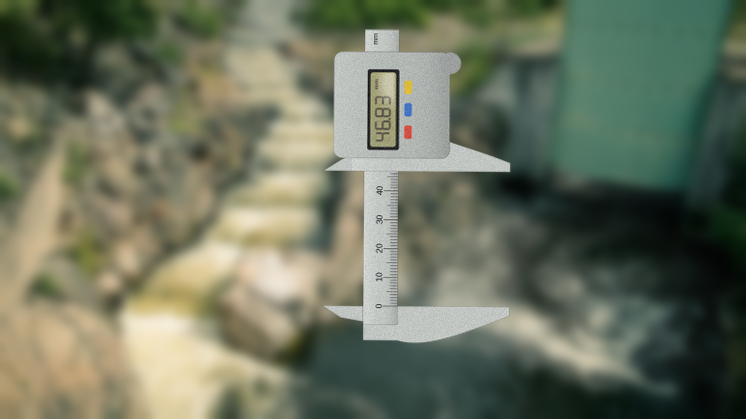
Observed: 46.83 mm
